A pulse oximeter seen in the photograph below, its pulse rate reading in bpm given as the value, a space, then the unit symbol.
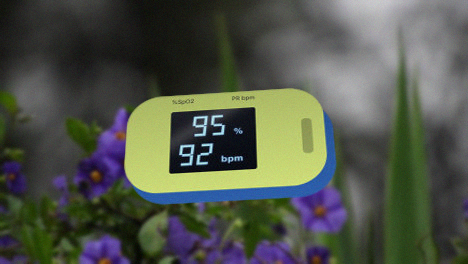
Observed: 92 bpm
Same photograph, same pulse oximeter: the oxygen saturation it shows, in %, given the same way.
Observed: 95 %
